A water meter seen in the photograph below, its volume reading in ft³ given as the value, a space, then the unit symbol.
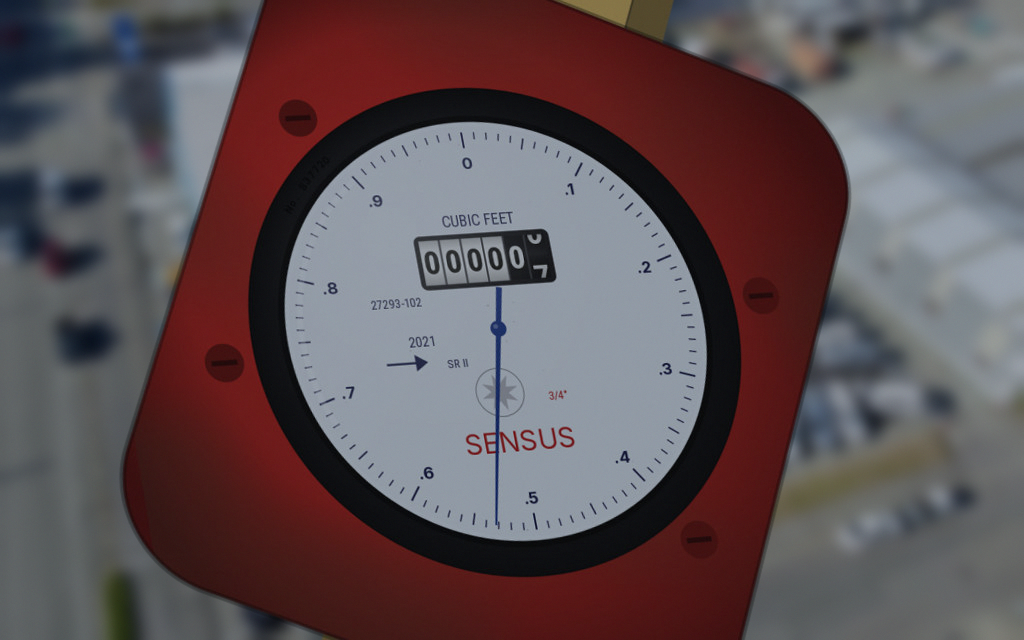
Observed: 6.53 ft³
